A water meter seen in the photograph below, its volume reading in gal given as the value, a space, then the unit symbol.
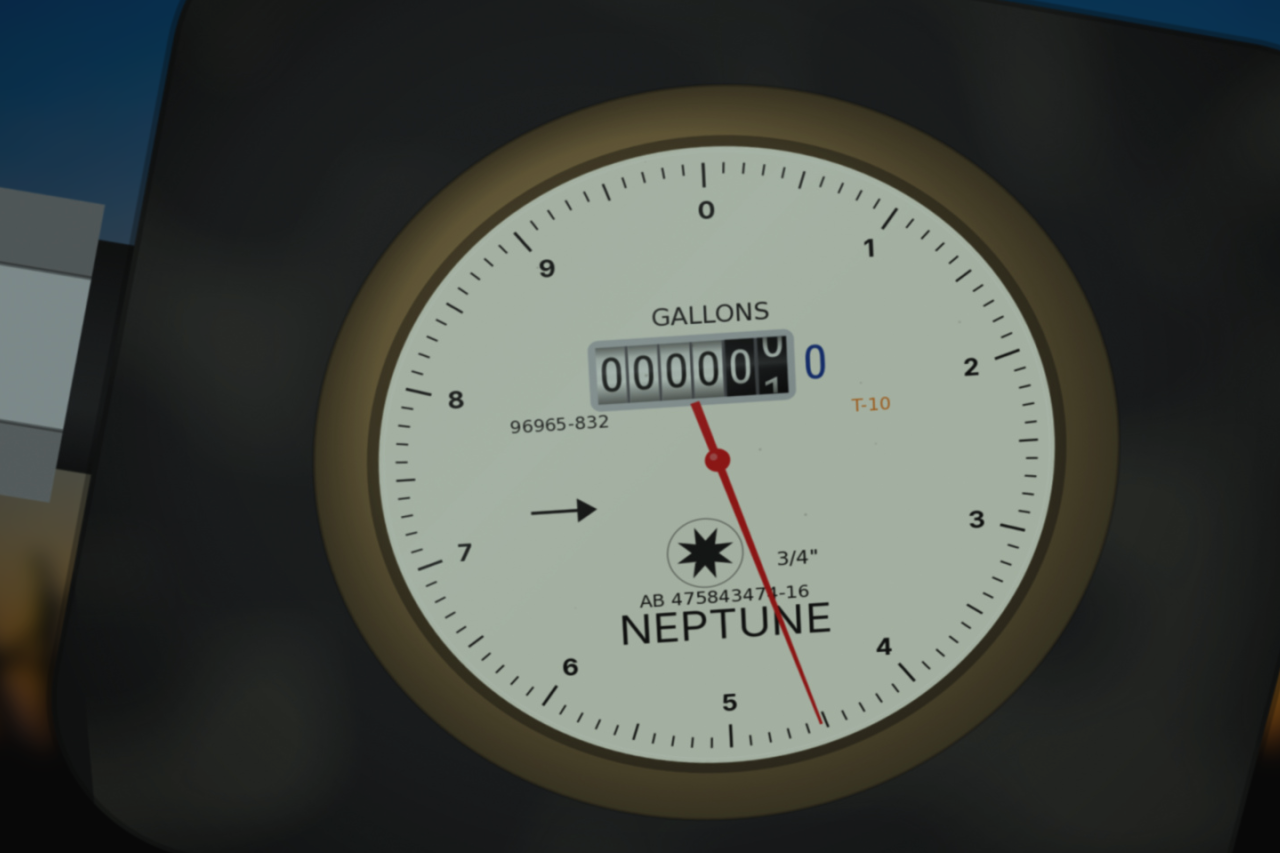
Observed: 4.5 gal
